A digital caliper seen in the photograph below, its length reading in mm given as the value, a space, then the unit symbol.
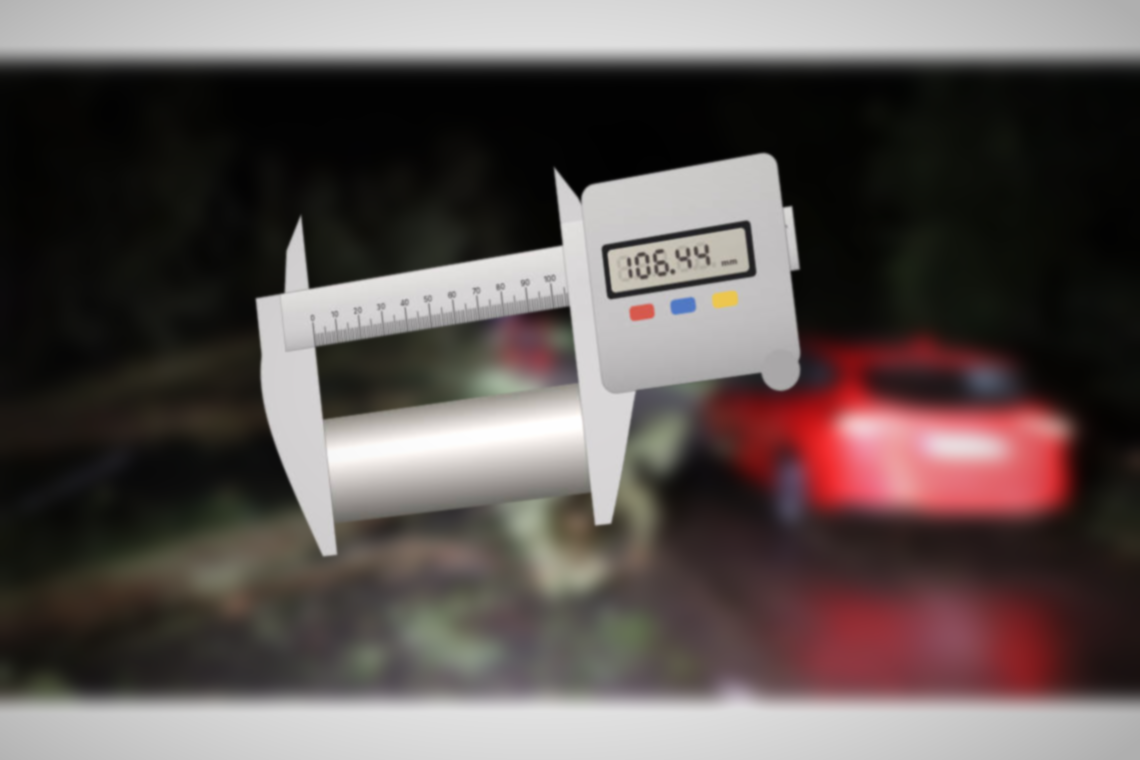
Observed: 106.44 mm
